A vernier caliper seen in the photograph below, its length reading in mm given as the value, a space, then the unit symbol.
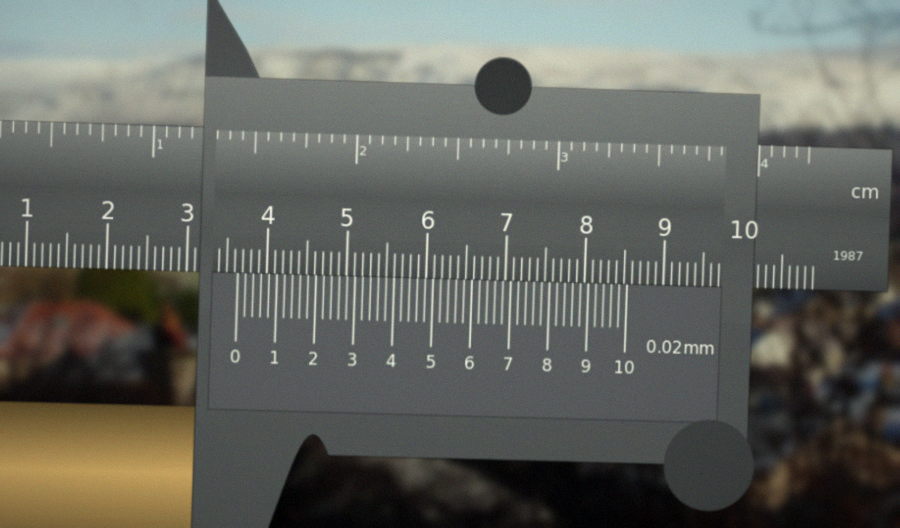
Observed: 36.4 mm
